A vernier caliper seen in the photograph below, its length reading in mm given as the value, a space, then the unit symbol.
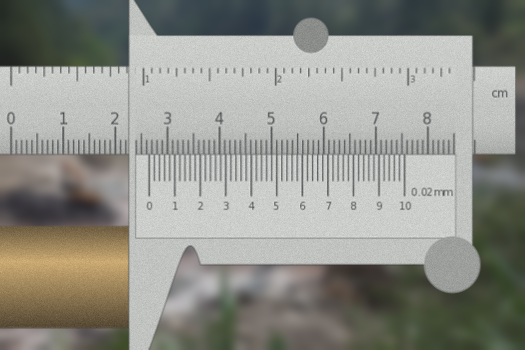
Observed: 26.5 mm
